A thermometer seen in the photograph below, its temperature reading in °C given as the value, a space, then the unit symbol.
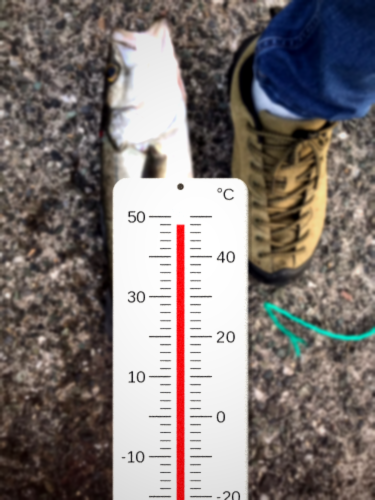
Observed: 48 °C
